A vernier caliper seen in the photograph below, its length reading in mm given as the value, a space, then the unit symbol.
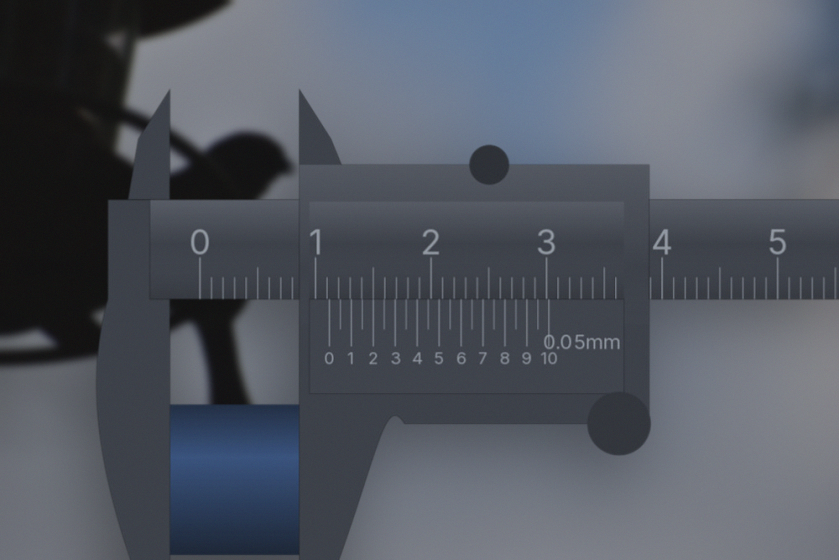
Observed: 11.2 mm
